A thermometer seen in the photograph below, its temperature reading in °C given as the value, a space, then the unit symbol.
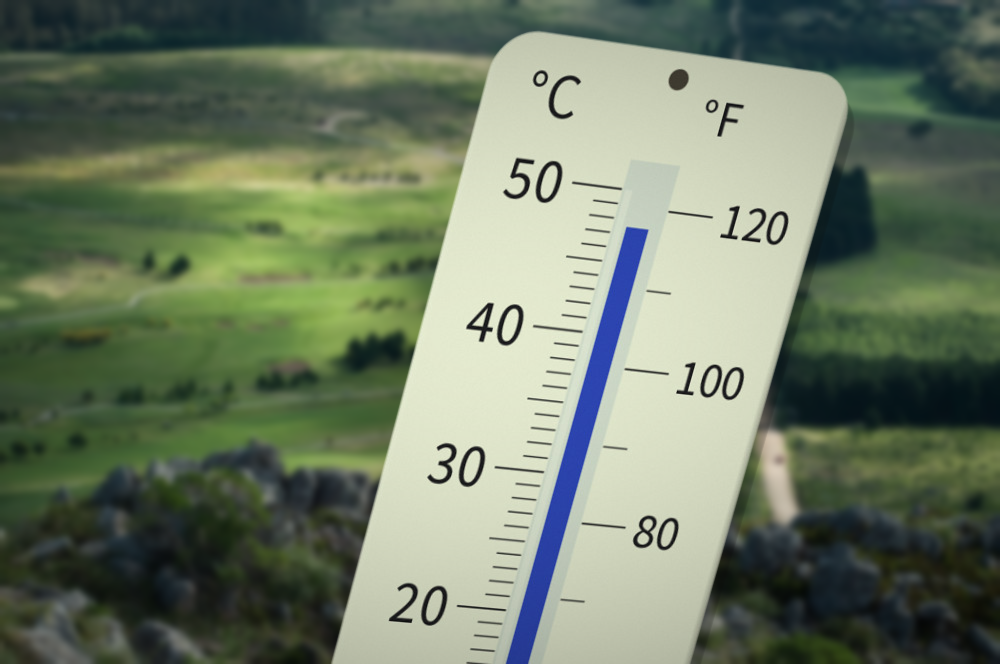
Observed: 47.5 °C
